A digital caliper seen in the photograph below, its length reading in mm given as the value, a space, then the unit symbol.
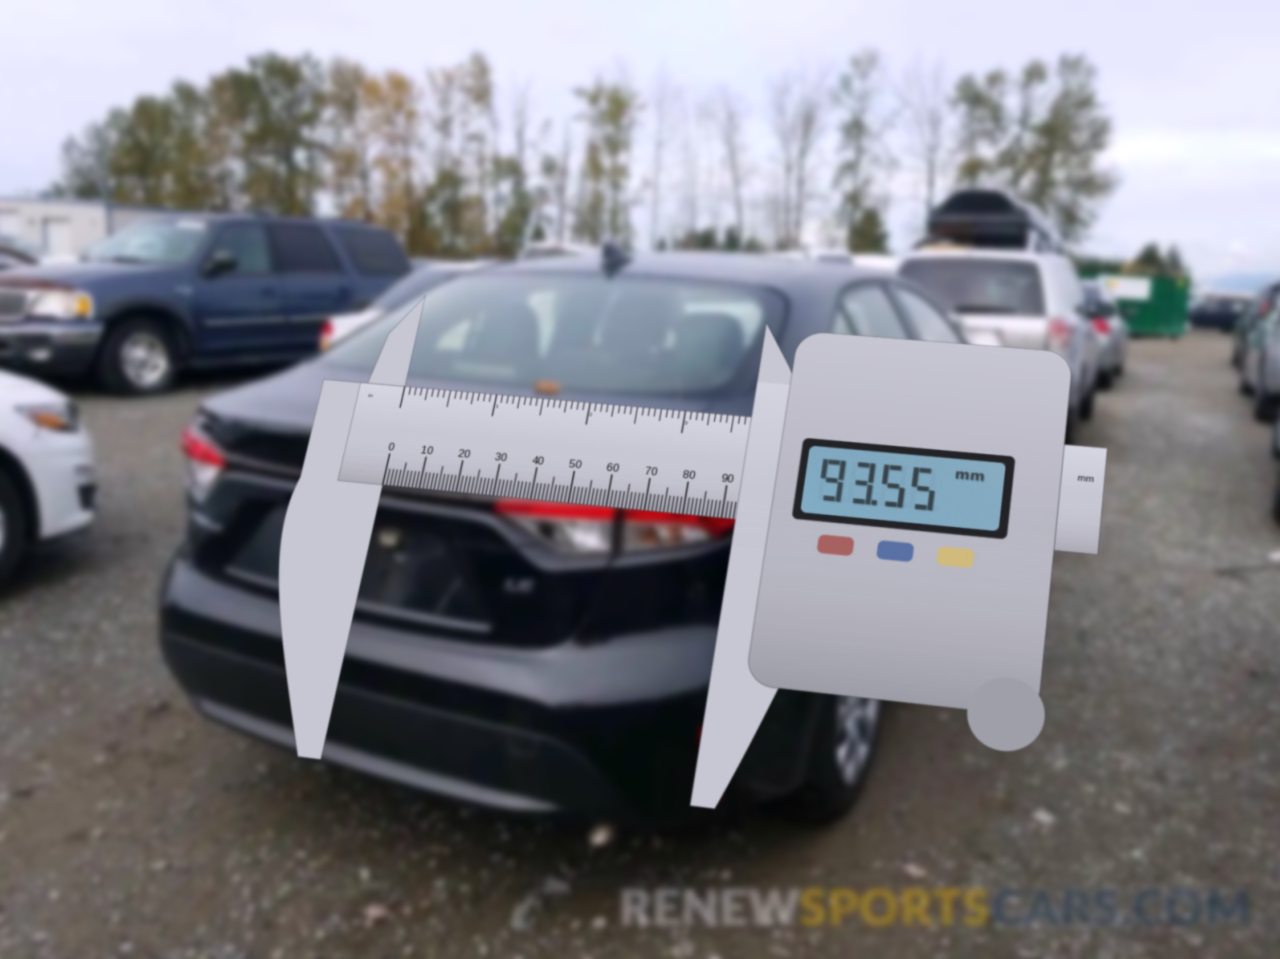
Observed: 93.55 mm
